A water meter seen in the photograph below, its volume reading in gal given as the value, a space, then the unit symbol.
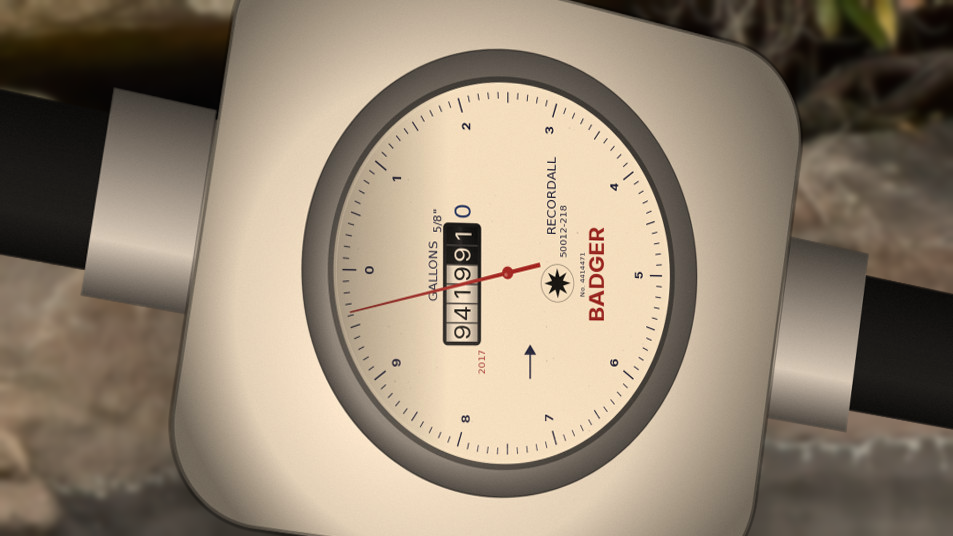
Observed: 9419909.6 gal
